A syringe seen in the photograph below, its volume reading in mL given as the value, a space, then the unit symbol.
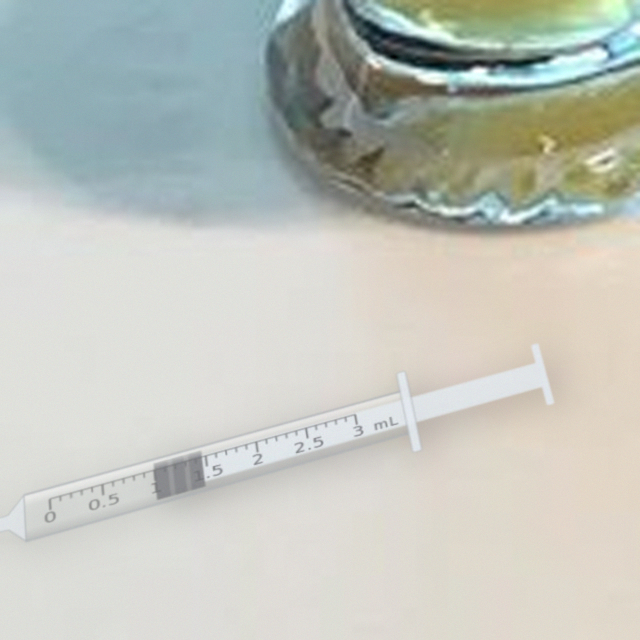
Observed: 1 mL
